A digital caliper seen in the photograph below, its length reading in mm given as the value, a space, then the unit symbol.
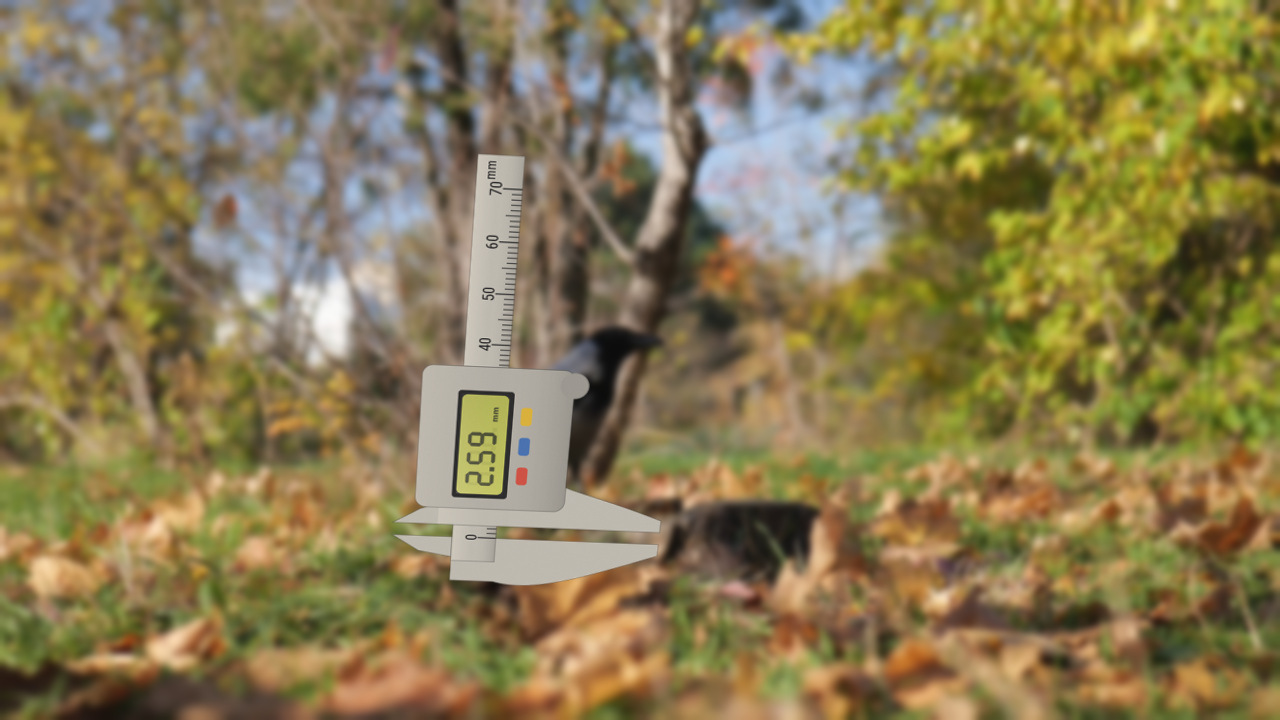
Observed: 2.59 mm
